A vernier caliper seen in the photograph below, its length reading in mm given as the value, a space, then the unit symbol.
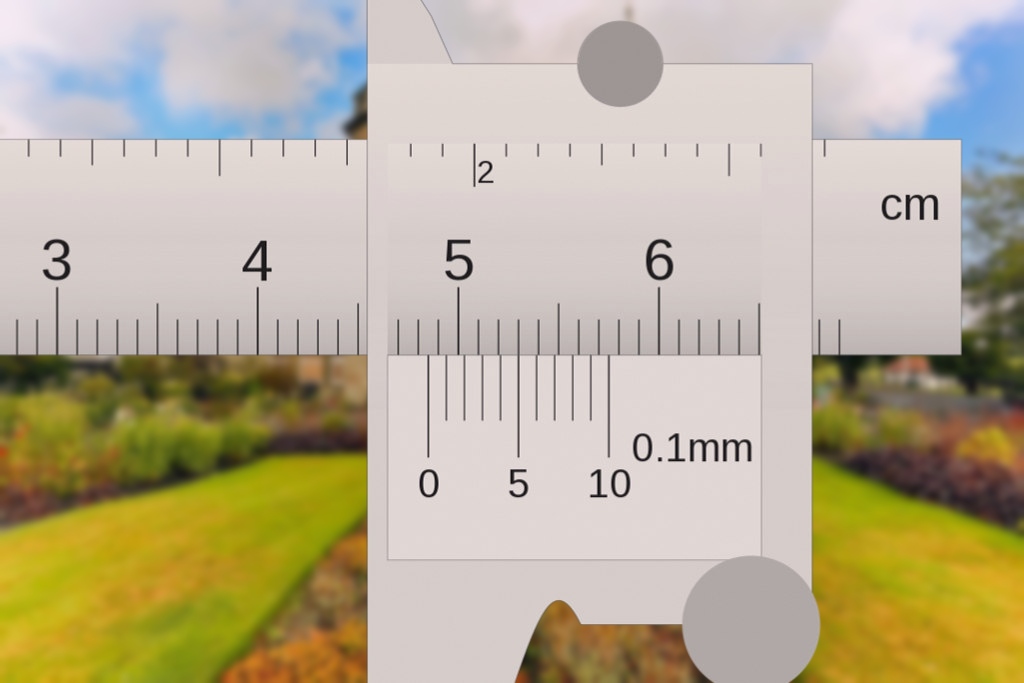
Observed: 48.5 mm
